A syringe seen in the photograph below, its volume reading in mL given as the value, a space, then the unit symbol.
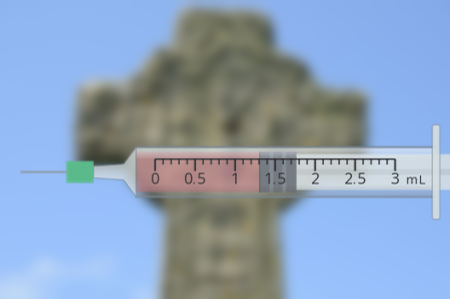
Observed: 1.3 mL
